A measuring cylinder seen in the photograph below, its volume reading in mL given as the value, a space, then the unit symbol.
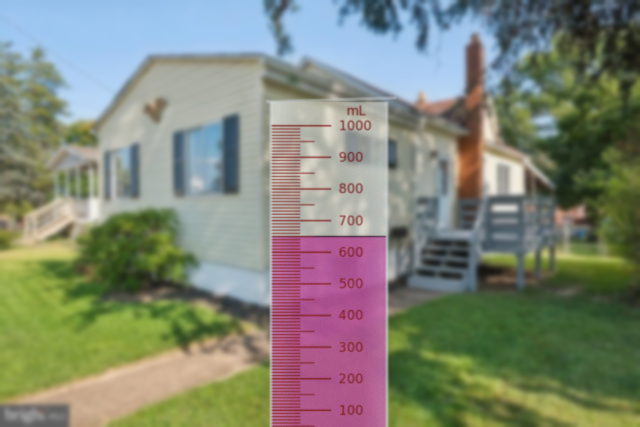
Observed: 650 mL
